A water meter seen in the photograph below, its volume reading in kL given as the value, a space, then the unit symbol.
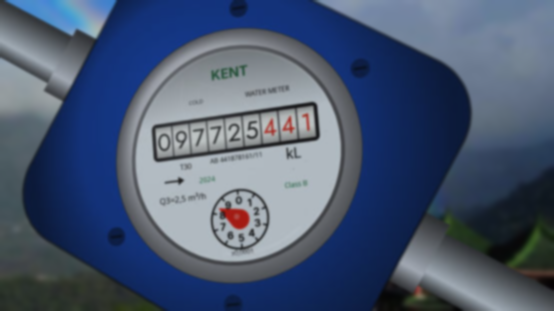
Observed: 97725.4418 kL
